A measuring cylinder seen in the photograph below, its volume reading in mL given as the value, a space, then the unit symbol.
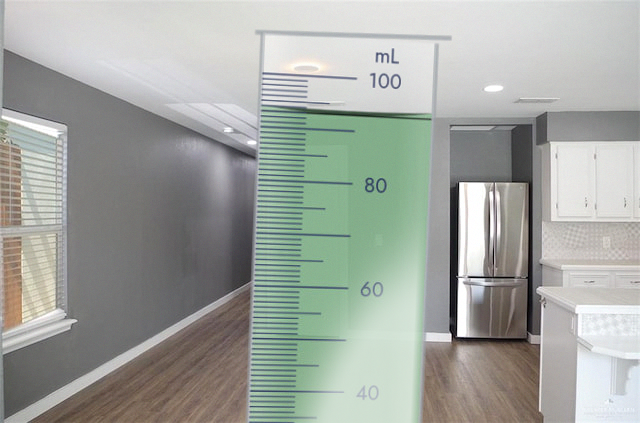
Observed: 93 mL
